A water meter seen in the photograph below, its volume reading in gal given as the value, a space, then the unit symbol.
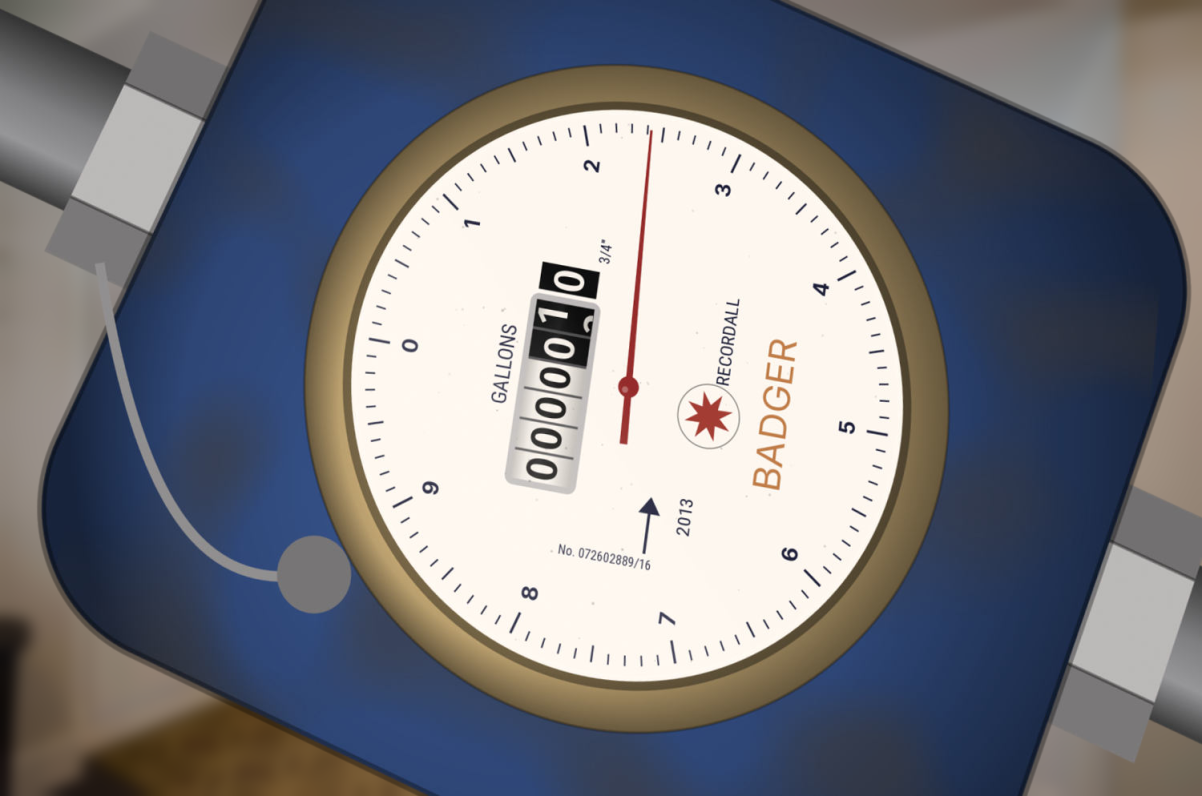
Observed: 12.4 gal
